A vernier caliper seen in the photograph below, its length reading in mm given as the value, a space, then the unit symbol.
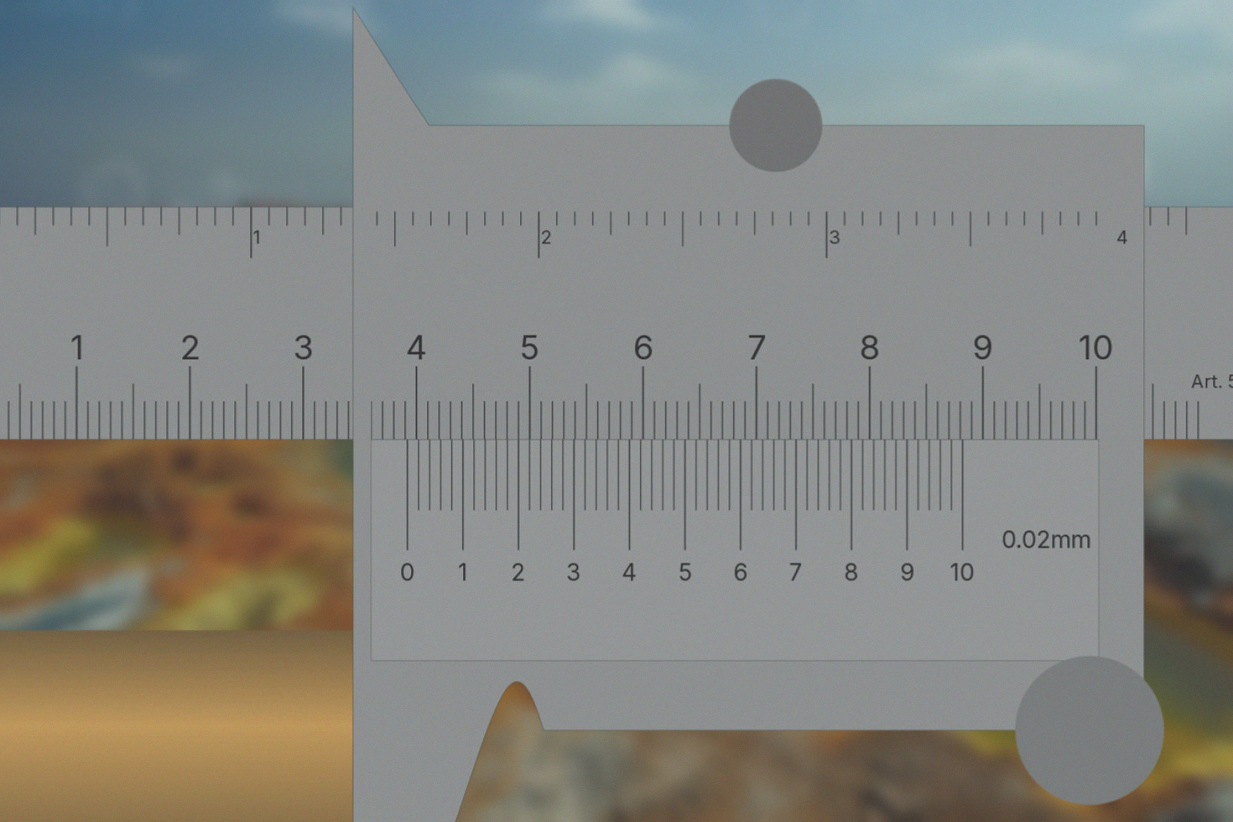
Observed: 39.2 mm
